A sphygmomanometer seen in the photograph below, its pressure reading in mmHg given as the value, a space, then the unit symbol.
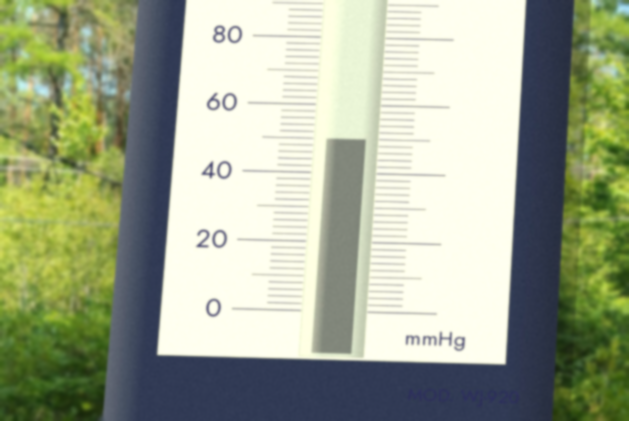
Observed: 50 mmHg
